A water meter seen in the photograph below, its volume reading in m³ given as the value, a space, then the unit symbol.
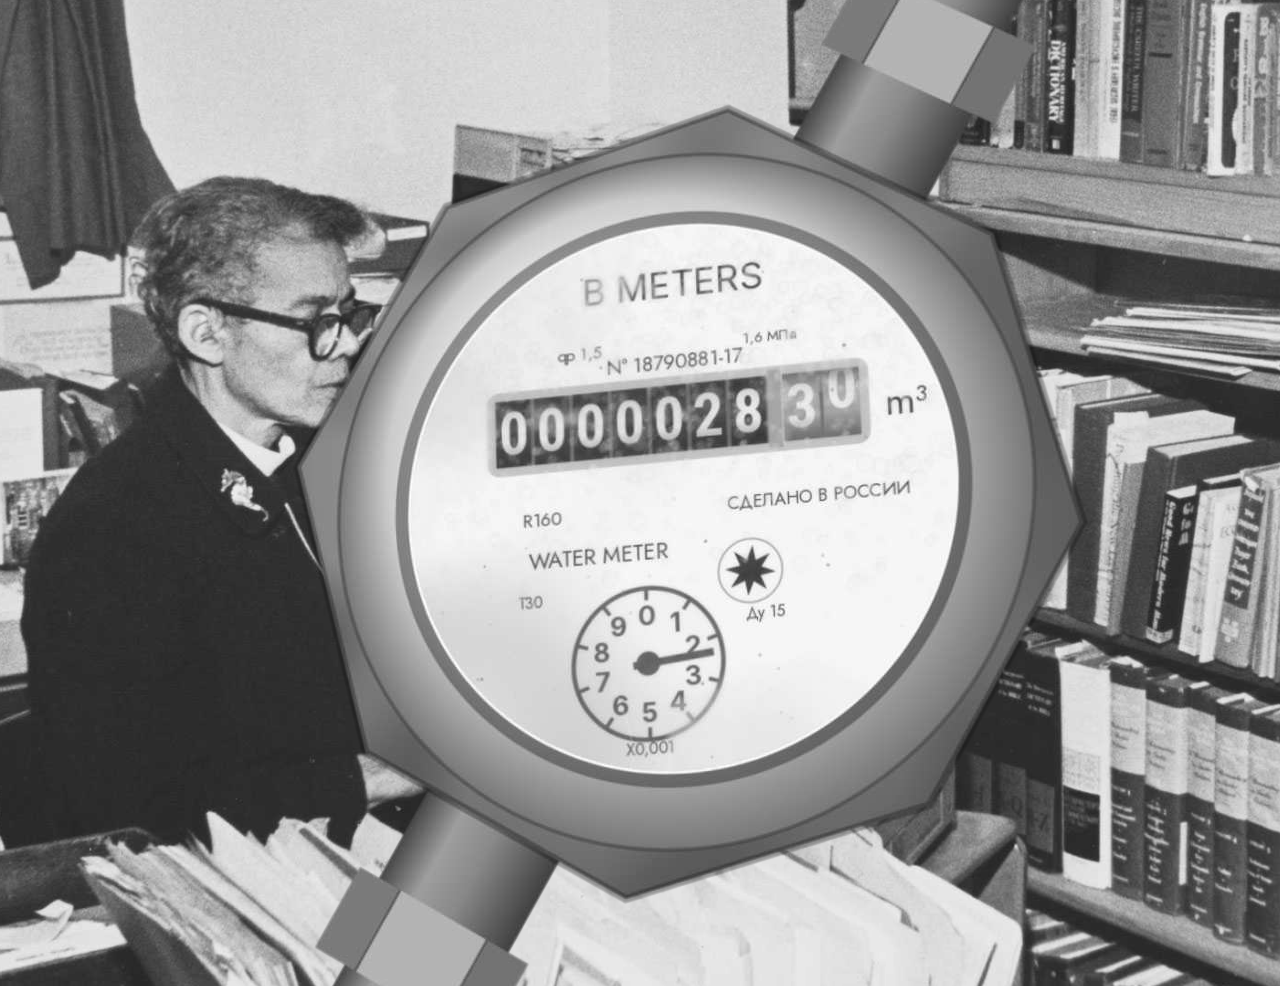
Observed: 28.302 m³
